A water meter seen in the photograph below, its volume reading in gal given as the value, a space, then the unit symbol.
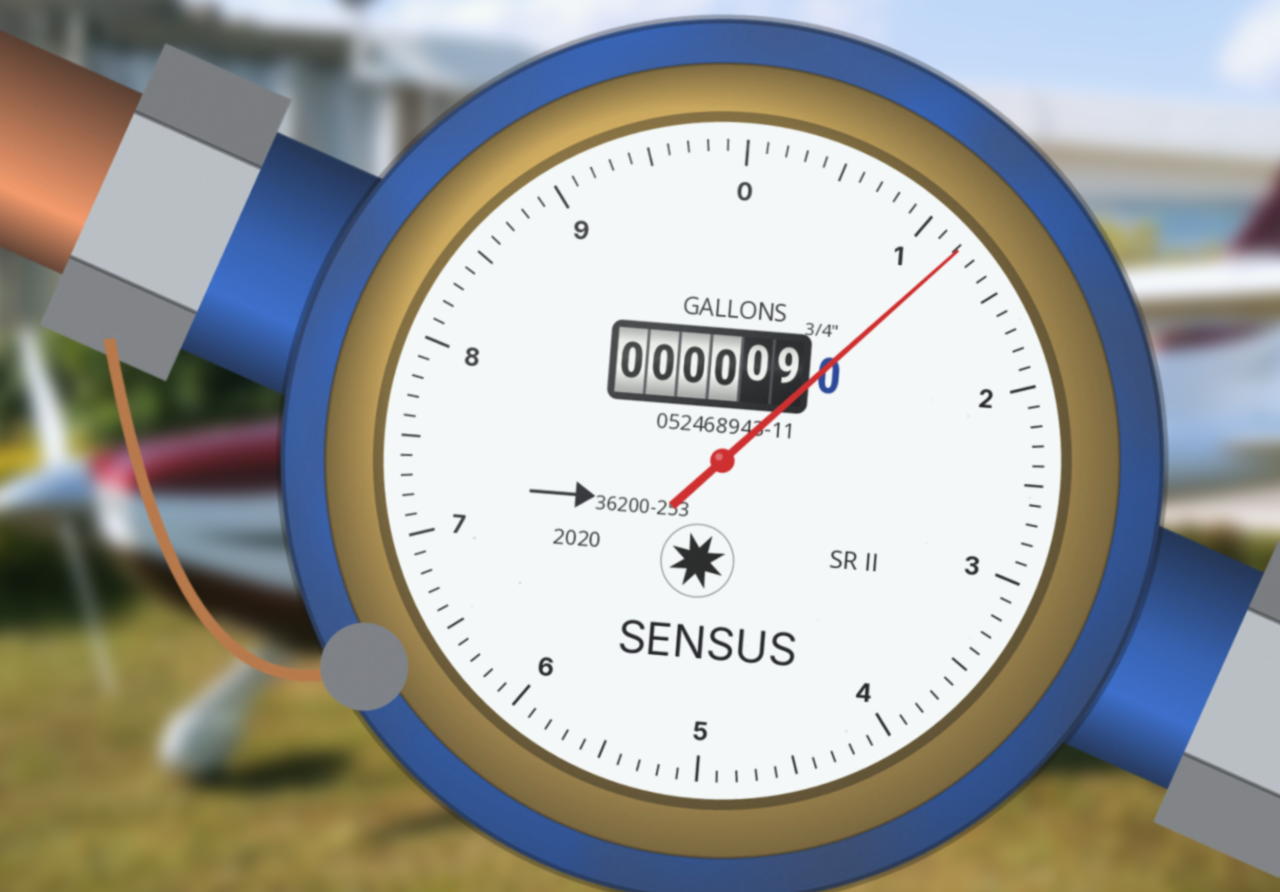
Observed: 91.2 gal
